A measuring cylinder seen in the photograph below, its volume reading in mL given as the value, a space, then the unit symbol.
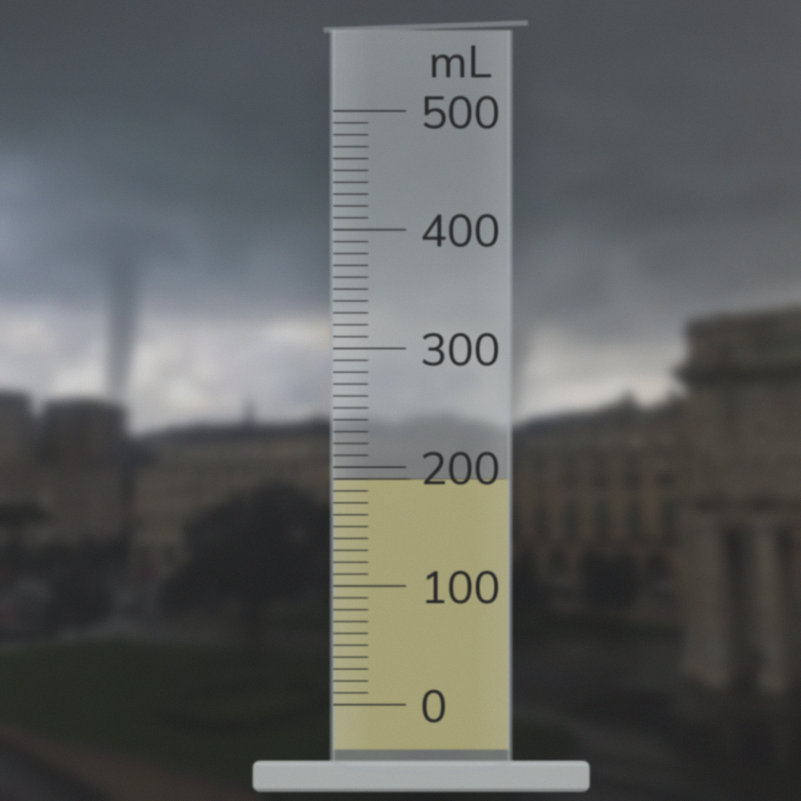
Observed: 190 mL
